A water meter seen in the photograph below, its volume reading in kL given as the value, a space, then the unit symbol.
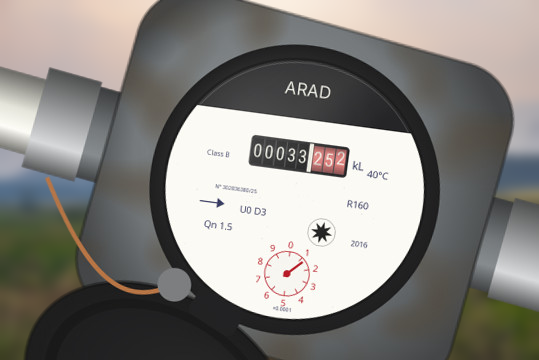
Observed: 33.2521 kL
